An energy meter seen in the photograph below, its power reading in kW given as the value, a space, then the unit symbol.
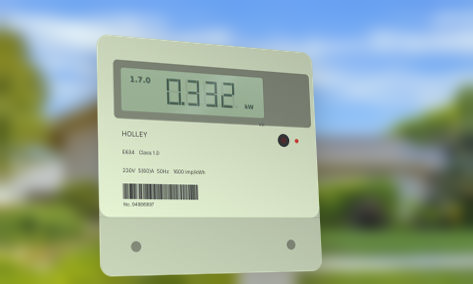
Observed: 0.332 kW
